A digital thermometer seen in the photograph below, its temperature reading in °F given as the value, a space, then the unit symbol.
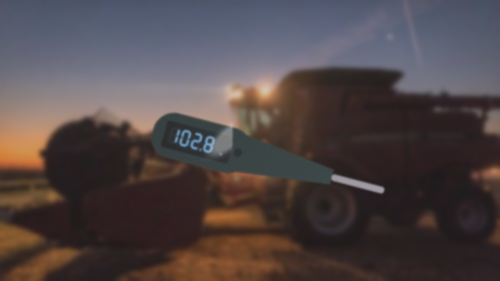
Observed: 102.8 °F
